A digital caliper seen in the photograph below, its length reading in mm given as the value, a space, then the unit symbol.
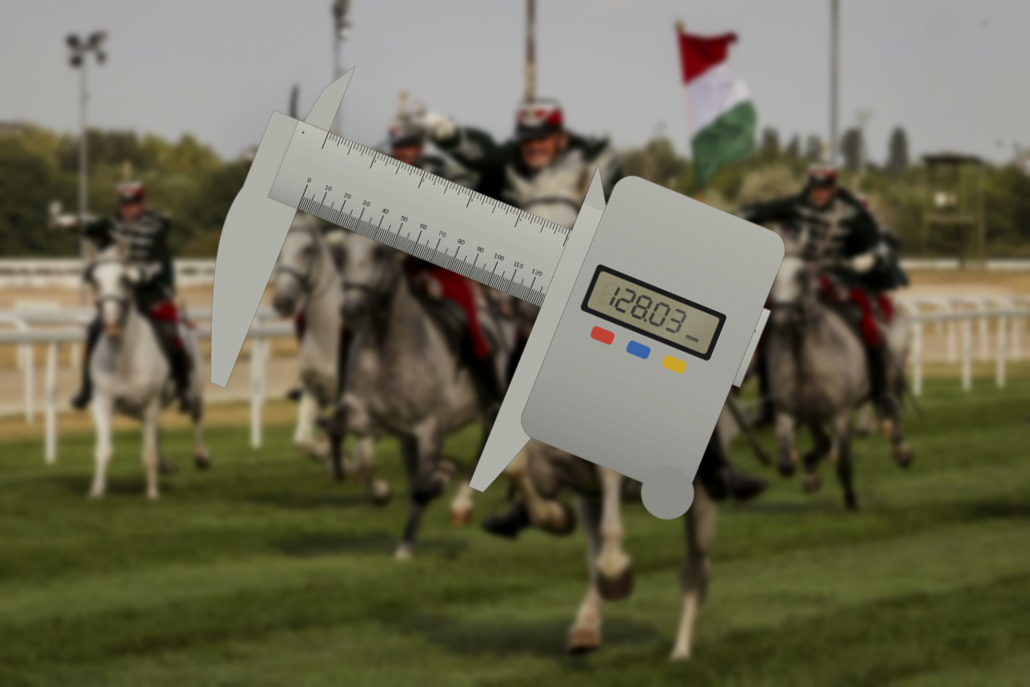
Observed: 128.03 mm
